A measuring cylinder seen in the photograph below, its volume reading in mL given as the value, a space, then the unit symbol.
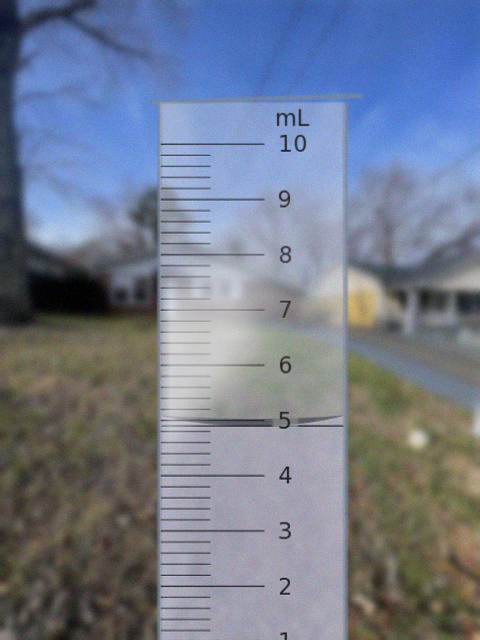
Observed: 4.9 mL
